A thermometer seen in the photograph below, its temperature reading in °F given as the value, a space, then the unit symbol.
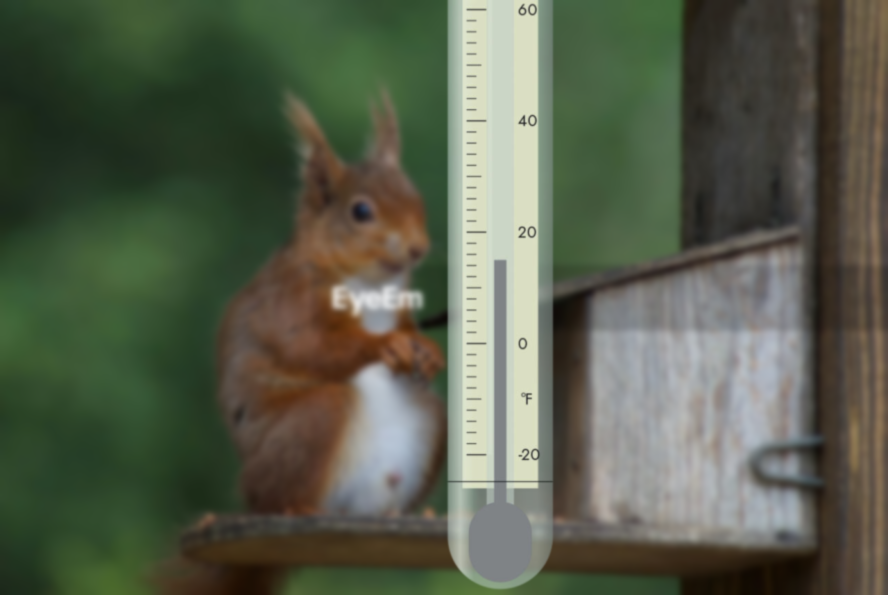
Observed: 15 °F
